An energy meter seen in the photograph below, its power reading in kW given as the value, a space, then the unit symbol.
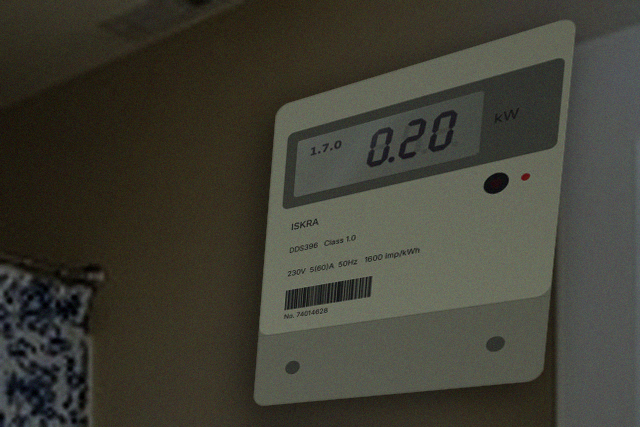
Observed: 0.20 kW
